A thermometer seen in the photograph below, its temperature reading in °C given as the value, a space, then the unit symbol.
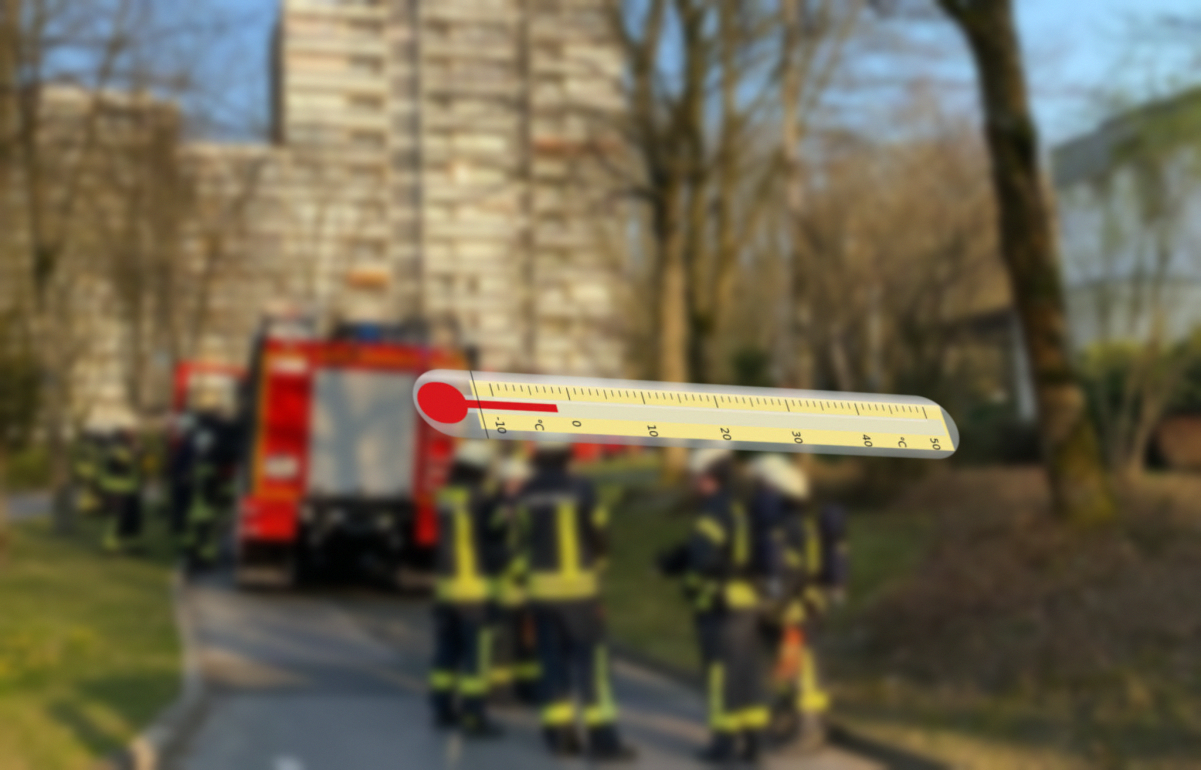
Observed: -2 °C
